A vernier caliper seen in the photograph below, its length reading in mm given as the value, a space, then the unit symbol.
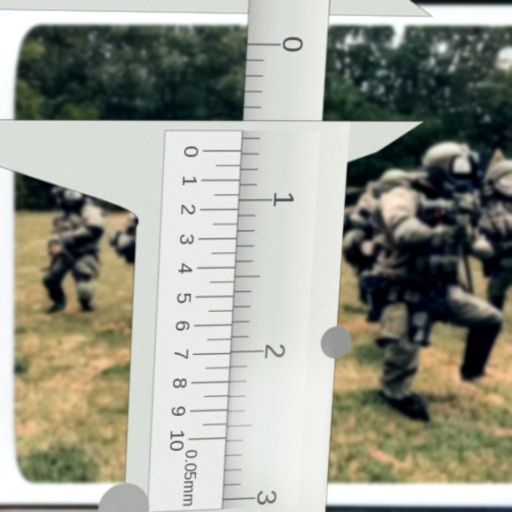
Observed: 6.8 mm
